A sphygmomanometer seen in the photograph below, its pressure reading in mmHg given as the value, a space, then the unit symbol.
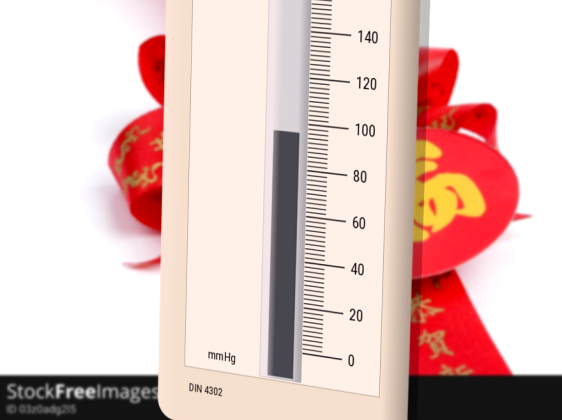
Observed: 96 mmHg
